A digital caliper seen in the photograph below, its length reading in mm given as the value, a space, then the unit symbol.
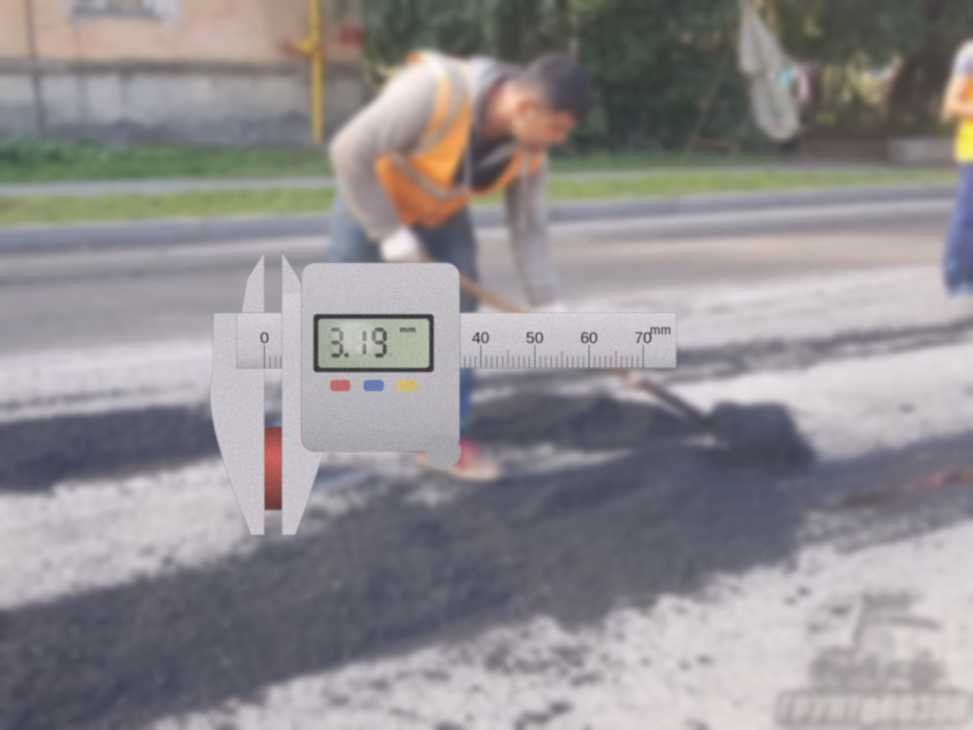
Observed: 3.19 mm
